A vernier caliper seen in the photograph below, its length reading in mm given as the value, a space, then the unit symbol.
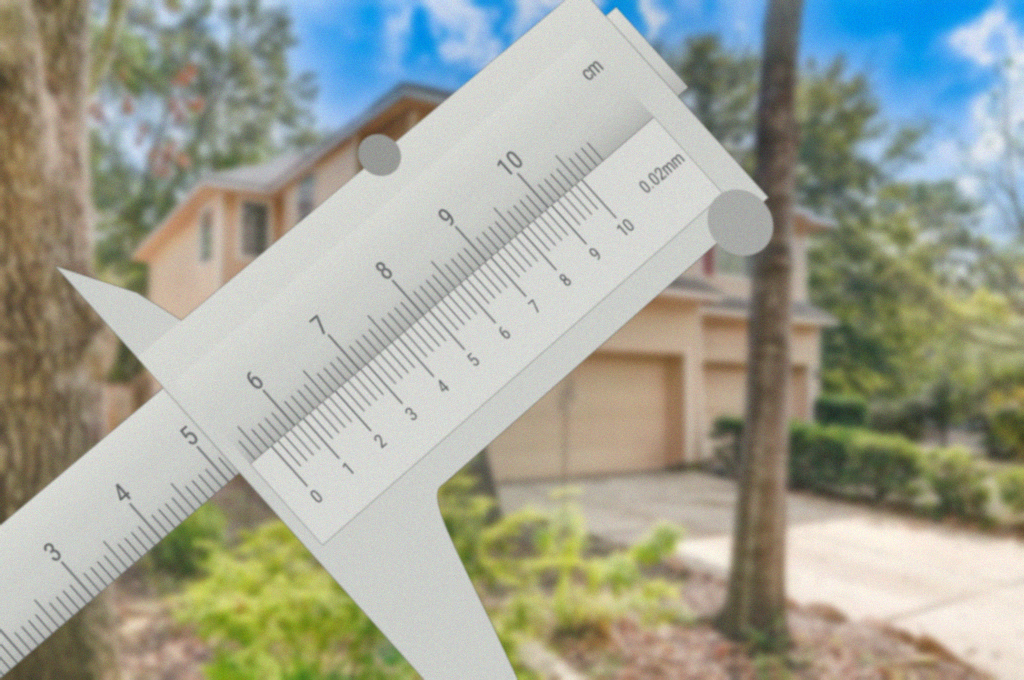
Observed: 56.4 mm
